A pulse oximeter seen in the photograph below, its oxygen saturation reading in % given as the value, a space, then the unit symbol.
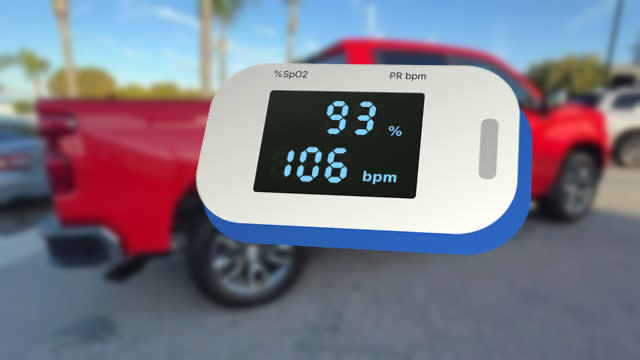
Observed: 93 %
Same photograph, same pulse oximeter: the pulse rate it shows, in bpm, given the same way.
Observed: 106 bpm
